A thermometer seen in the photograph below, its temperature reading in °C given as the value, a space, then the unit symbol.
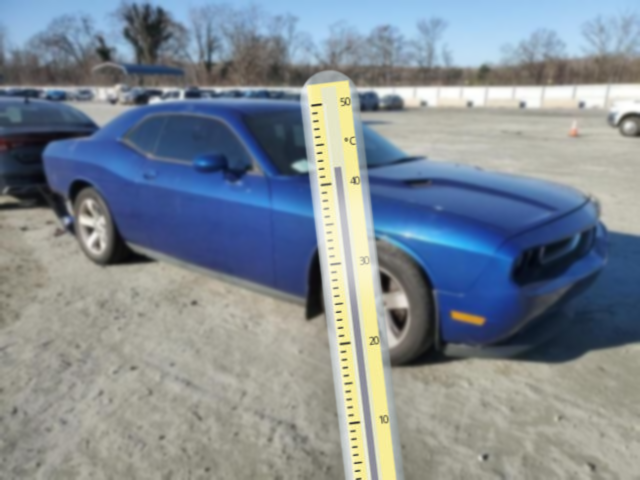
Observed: 42 °C
